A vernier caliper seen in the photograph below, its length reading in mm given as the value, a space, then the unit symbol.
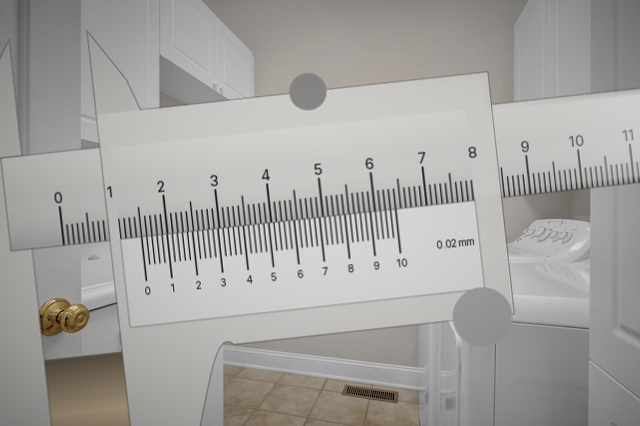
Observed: 15.0 mm
